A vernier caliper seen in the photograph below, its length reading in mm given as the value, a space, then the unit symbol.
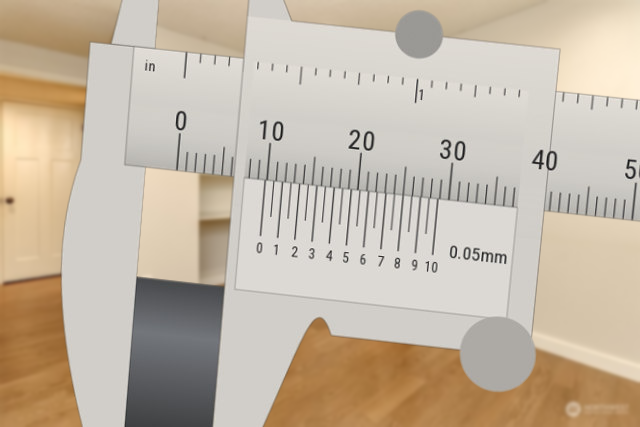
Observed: 9.8 mm
